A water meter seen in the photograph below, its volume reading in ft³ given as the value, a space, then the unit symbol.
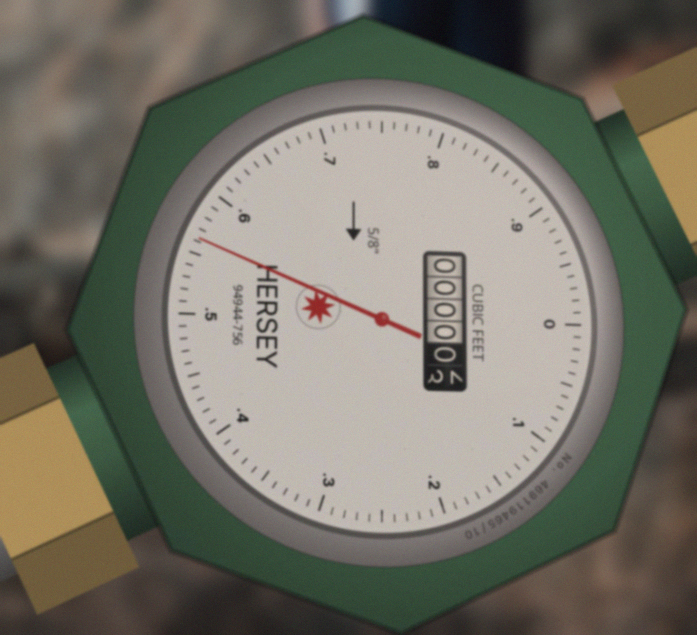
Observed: 2.56 ft³
